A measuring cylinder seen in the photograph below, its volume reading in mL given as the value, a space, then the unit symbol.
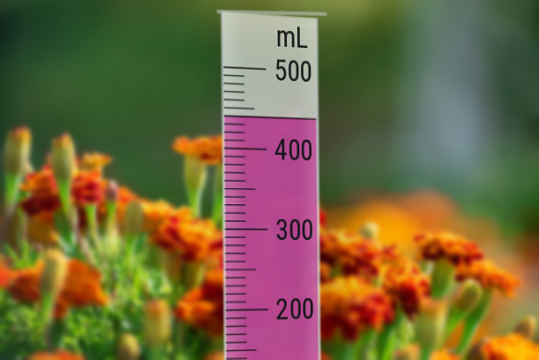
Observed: 440 mL
